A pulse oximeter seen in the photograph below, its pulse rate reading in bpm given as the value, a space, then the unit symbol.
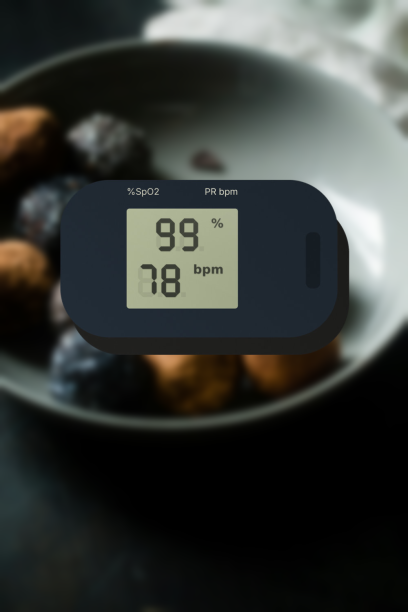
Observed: 78 bpm
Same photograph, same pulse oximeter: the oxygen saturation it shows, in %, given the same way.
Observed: 99 %
